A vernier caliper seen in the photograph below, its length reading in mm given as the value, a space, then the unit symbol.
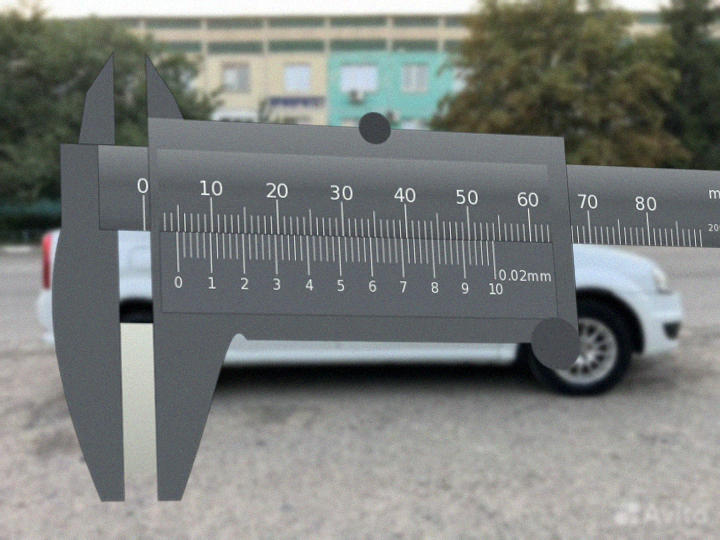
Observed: 4.8 mm
